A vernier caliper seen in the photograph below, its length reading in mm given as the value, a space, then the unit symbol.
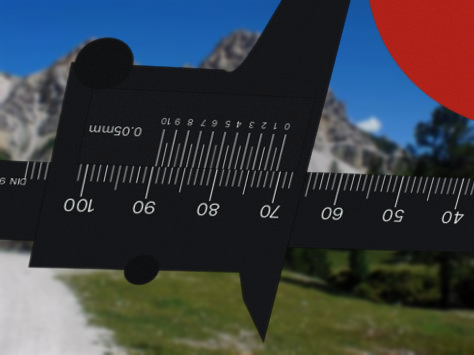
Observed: 70.6 mm
